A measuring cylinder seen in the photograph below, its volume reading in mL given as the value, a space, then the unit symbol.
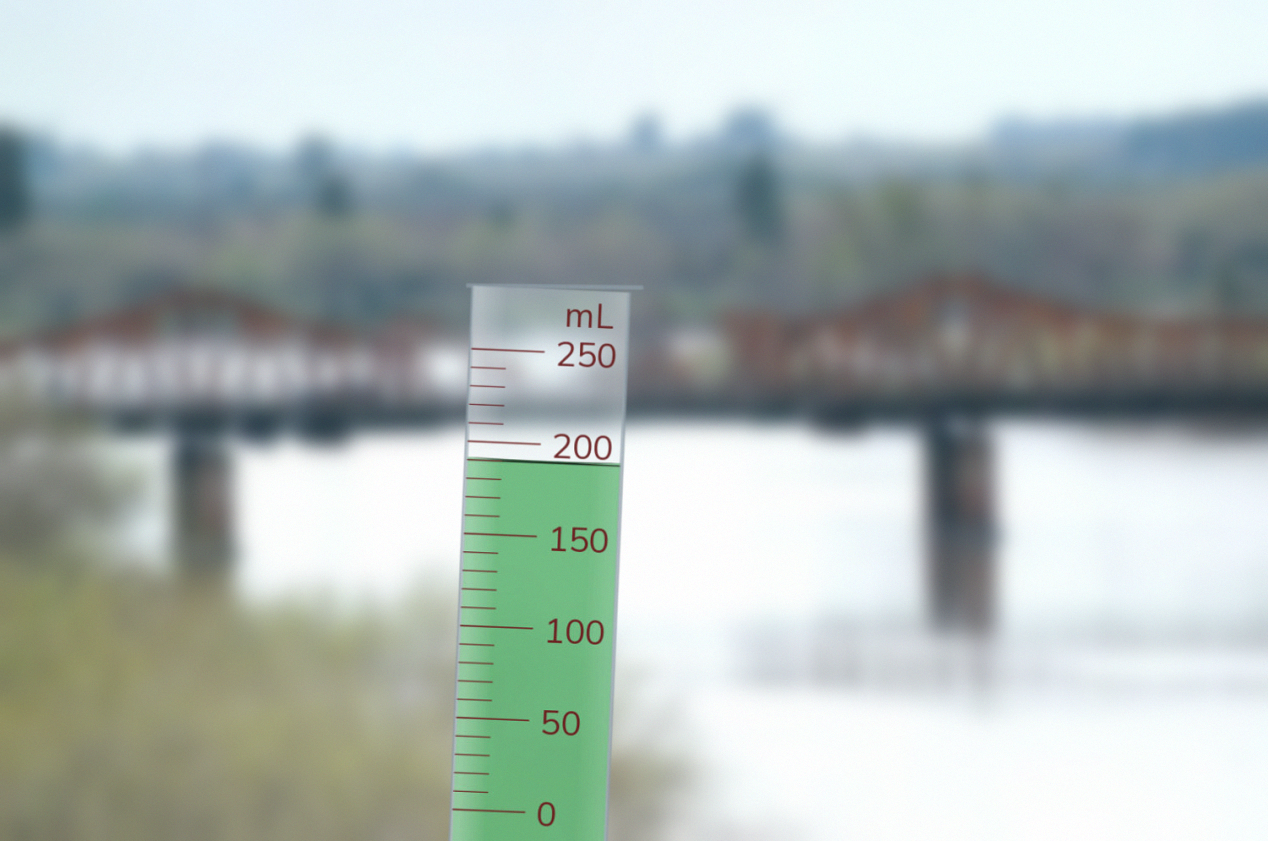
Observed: 190 mL
